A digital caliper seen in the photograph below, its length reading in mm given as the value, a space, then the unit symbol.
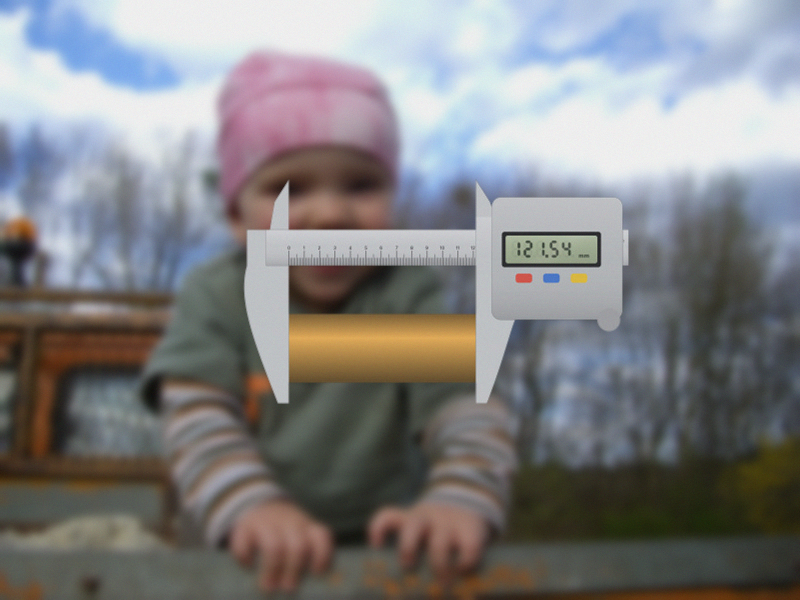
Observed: 121.54 mm
